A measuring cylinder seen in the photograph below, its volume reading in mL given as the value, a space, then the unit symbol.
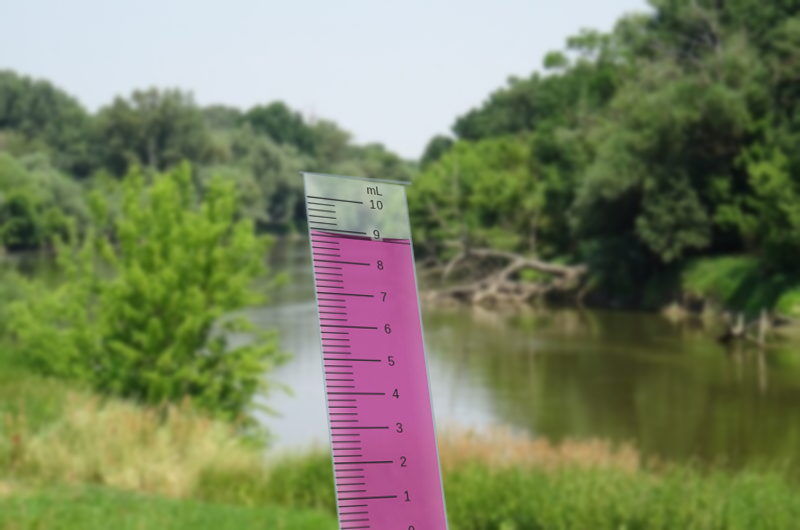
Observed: 8.8 mL
